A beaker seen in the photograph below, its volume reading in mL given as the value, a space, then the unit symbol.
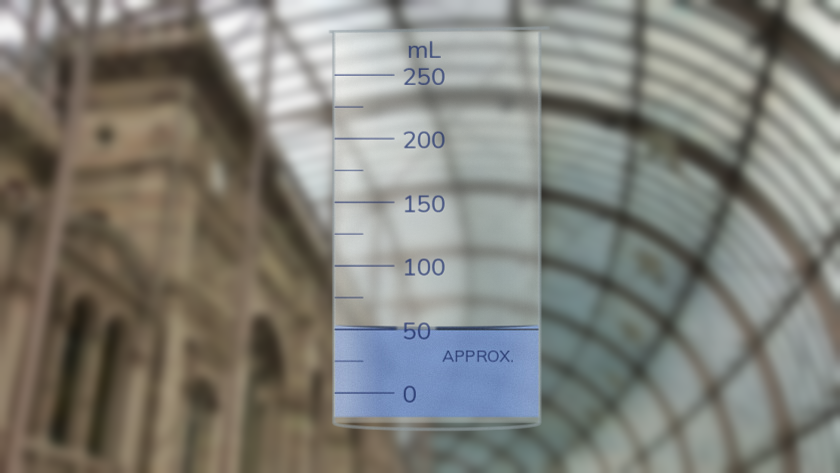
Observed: 50 mL
